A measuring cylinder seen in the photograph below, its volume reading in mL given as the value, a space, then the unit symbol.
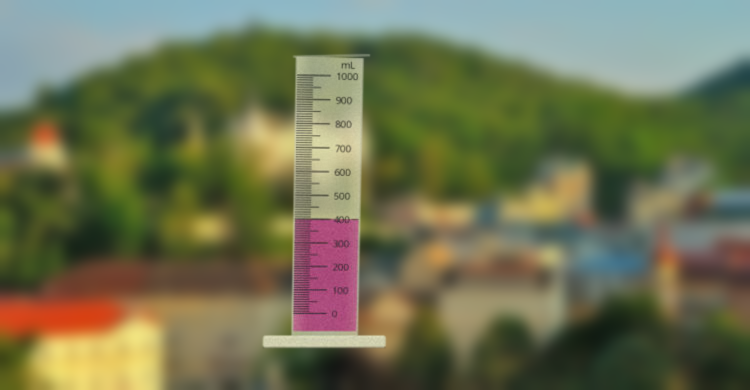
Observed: 400 mL
